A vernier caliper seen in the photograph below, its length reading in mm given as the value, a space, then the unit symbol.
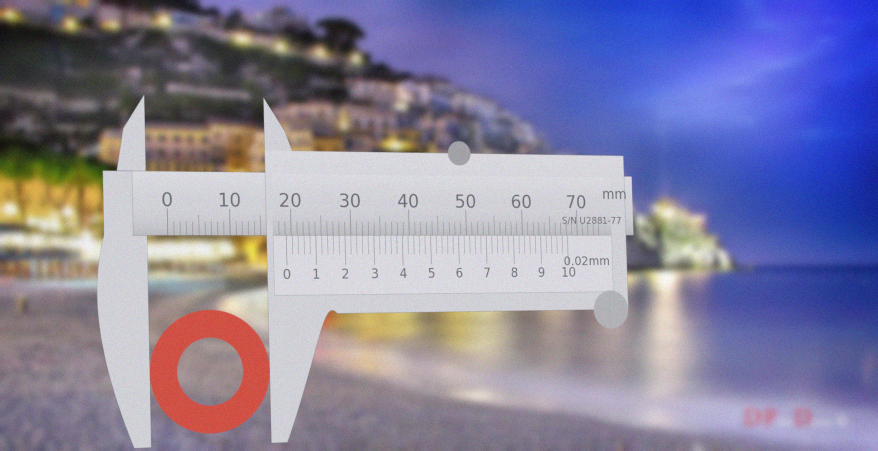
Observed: 19.2 mm
